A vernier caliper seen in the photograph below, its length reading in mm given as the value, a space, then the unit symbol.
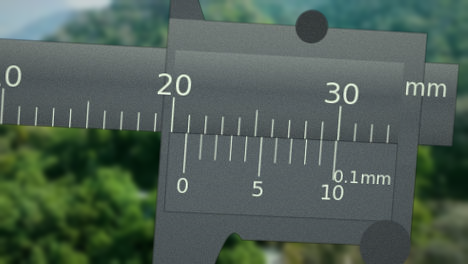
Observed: 20.9 mm
